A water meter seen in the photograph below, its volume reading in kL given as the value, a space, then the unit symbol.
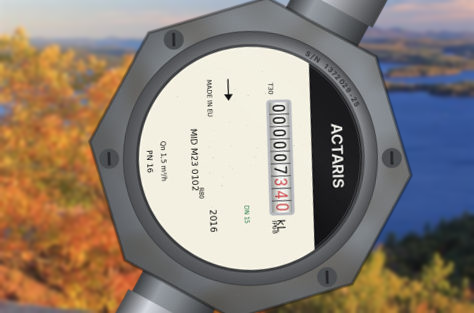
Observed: 7.340 kL
